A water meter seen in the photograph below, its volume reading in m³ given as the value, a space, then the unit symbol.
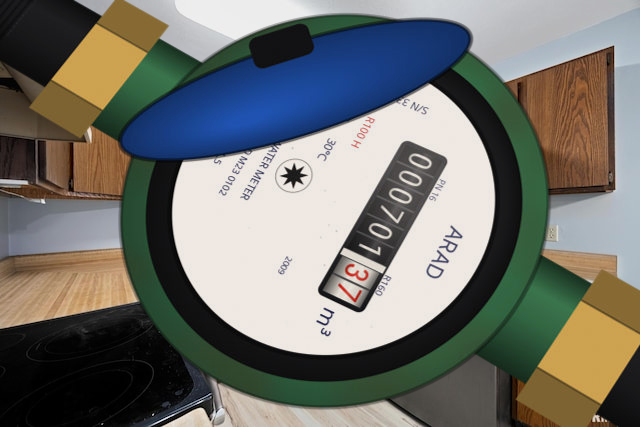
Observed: 701.37 m³
